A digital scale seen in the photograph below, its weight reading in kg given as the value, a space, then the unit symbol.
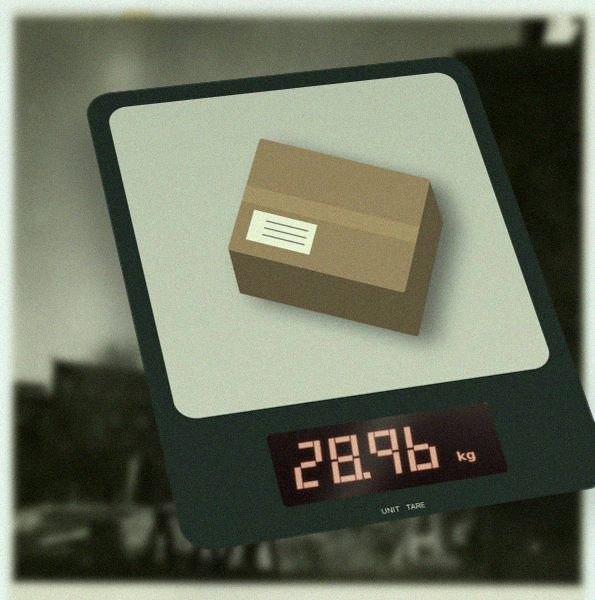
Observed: 28.96 kg
